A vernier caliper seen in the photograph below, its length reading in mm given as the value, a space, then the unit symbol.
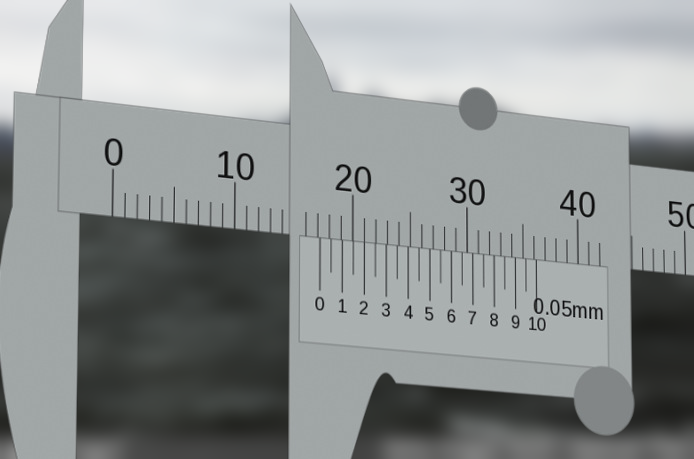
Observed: 17.2 mm
